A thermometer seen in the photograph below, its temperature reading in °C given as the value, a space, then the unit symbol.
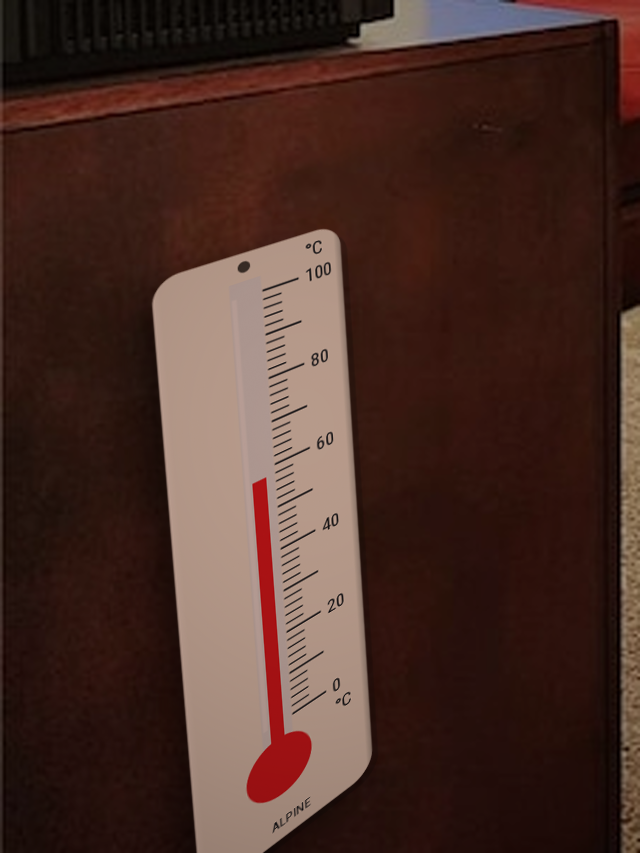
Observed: 58 °C
